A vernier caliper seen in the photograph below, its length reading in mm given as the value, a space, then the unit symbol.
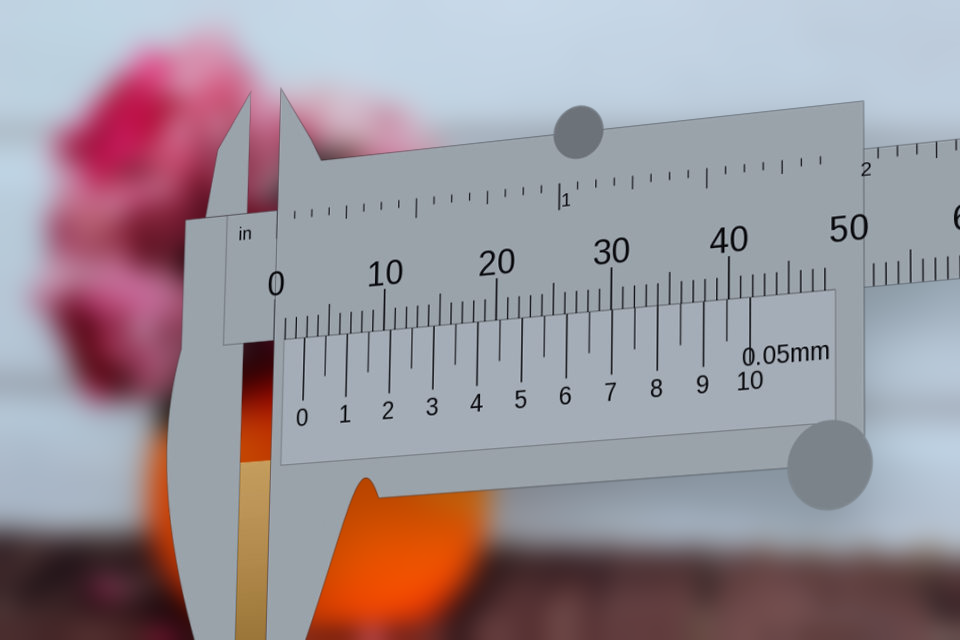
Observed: 2.8 mm
